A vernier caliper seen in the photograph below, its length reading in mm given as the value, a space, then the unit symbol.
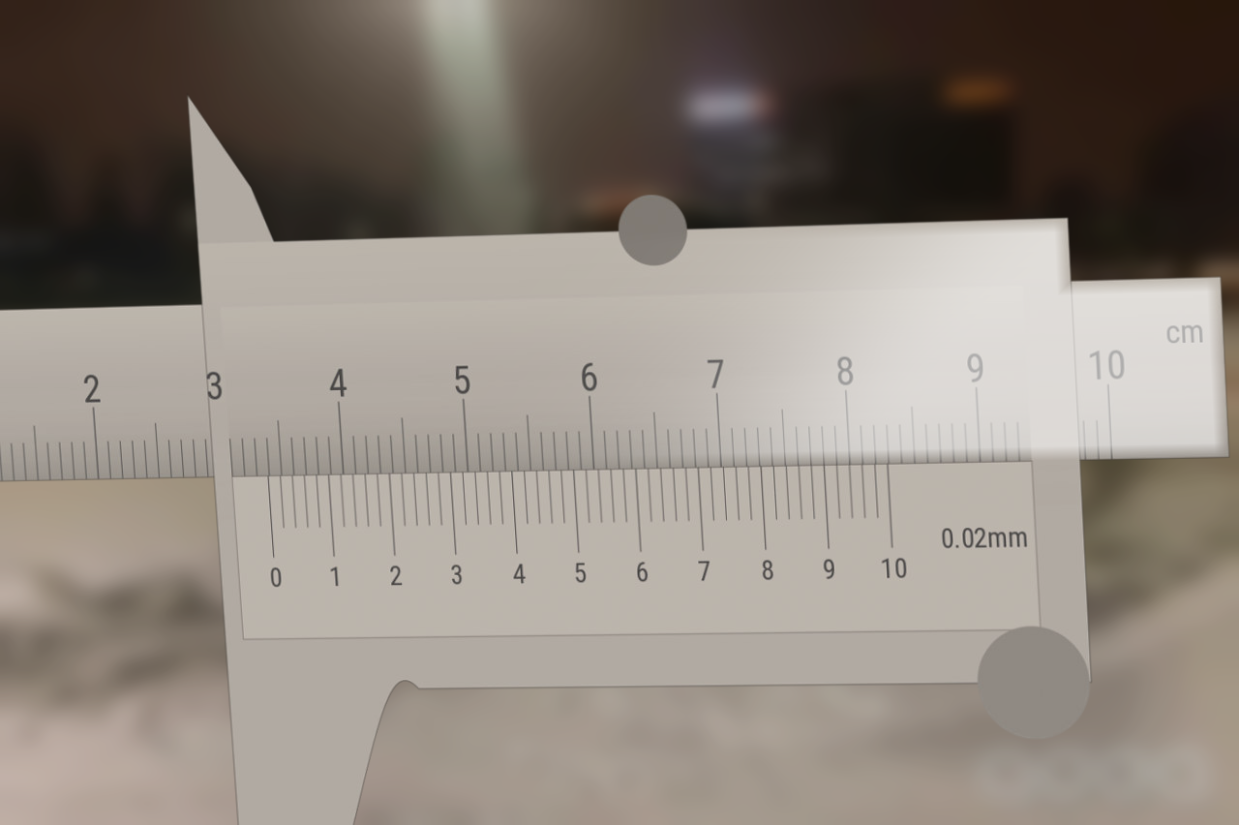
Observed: 33.9 mm
